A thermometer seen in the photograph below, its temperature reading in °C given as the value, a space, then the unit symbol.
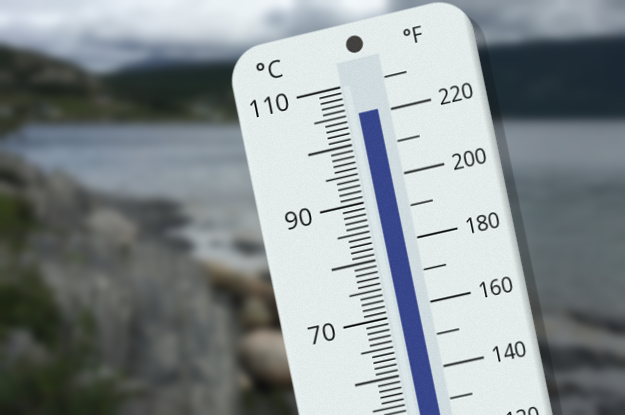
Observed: 105 °C
